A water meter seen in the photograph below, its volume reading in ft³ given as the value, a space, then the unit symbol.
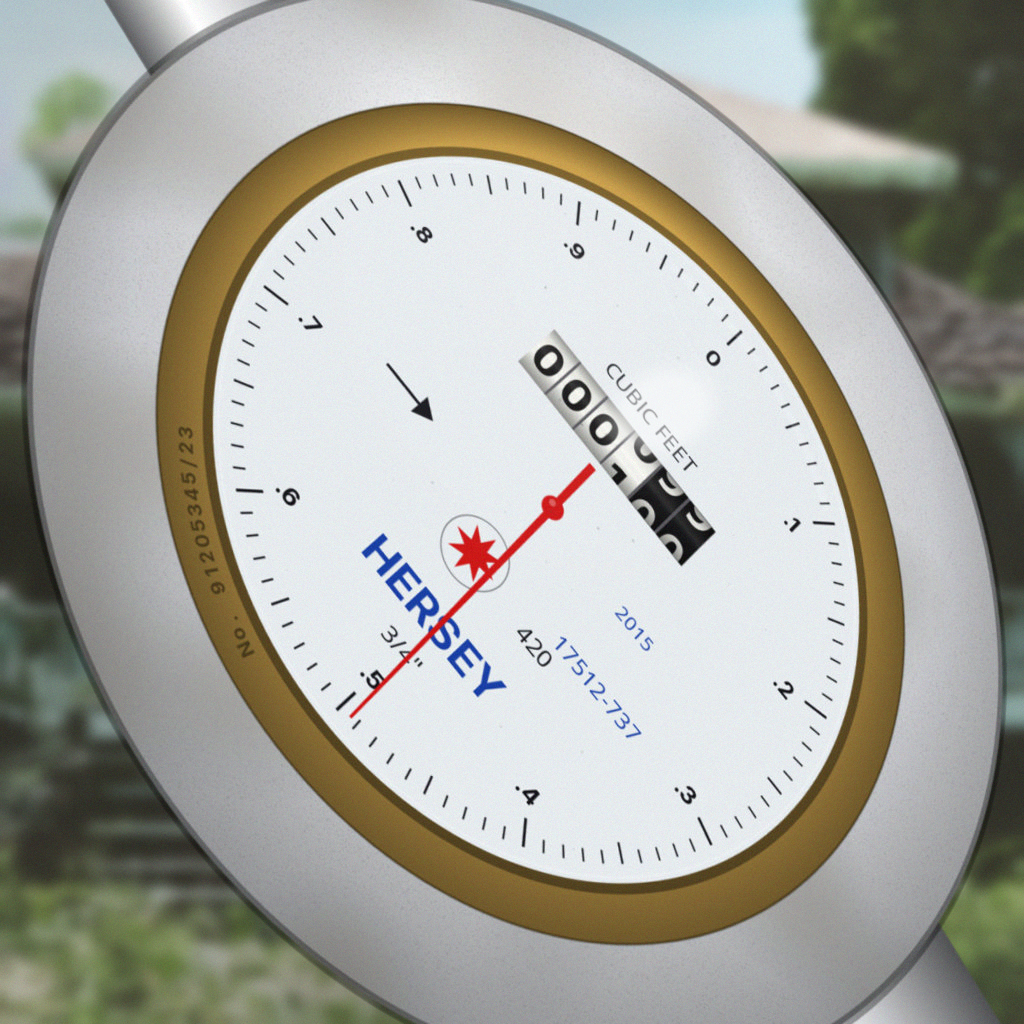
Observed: 99.49 ft³
